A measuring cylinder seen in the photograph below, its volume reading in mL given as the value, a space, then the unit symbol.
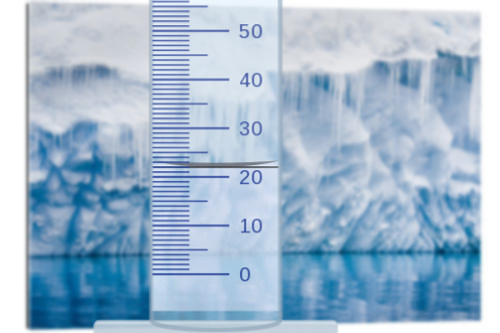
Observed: 22 mL
